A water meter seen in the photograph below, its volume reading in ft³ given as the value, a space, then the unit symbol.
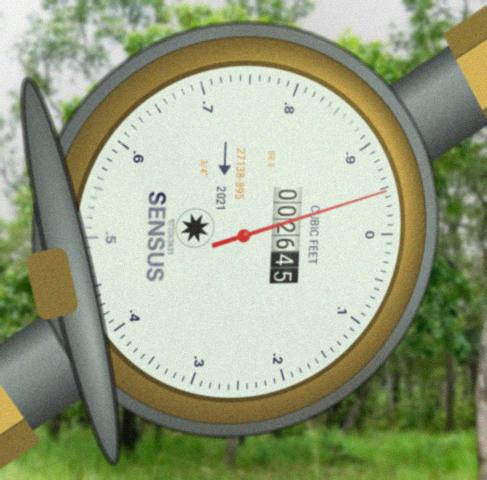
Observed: 2644.95 ft³
